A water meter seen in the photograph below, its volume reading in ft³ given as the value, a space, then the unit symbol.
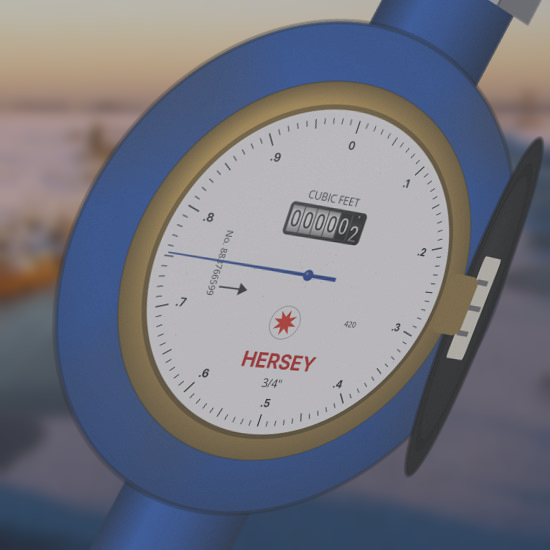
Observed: 1.75 ft³
